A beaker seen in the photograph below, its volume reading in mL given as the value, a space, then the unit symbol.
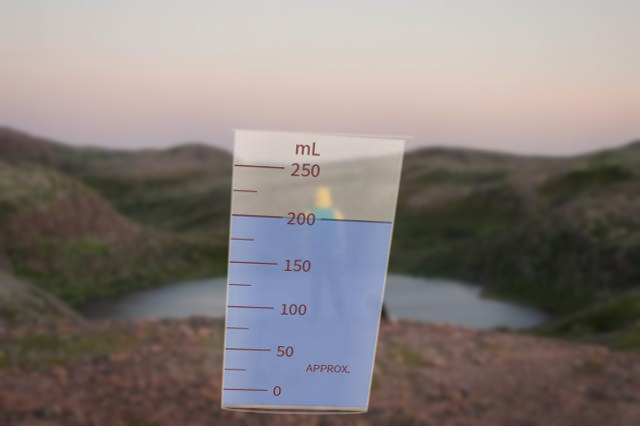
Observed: 200 mL
